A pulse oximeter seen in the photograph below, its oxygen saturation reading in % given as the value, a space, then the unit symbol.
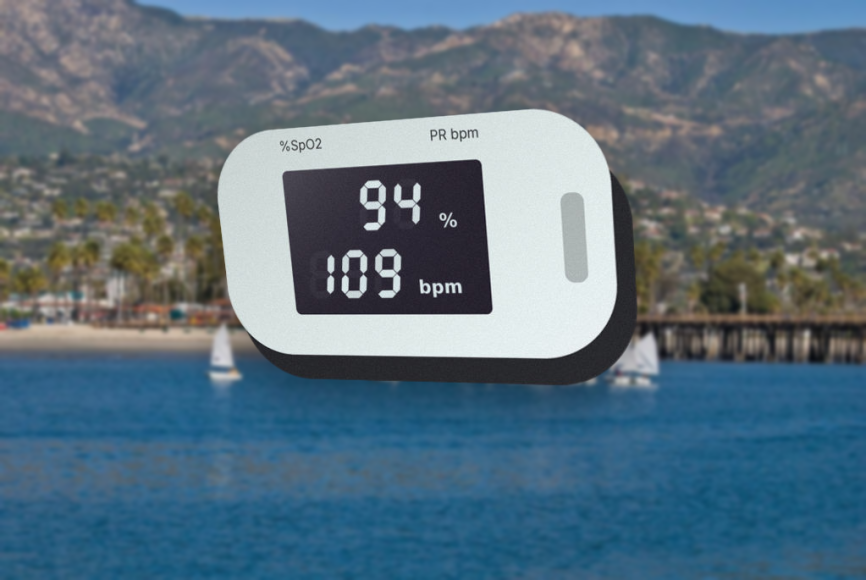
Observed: 94 %
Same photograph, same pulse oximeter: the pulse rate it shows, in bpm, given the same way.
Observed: 109 bpm
